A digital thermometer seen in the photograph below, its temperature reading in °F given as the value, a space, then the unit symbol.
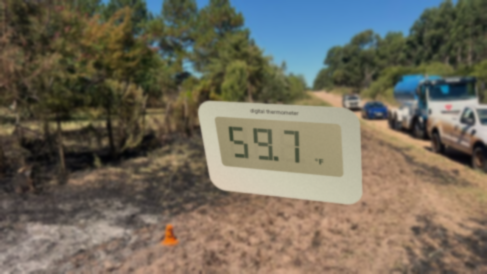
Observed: 59.7 °F
